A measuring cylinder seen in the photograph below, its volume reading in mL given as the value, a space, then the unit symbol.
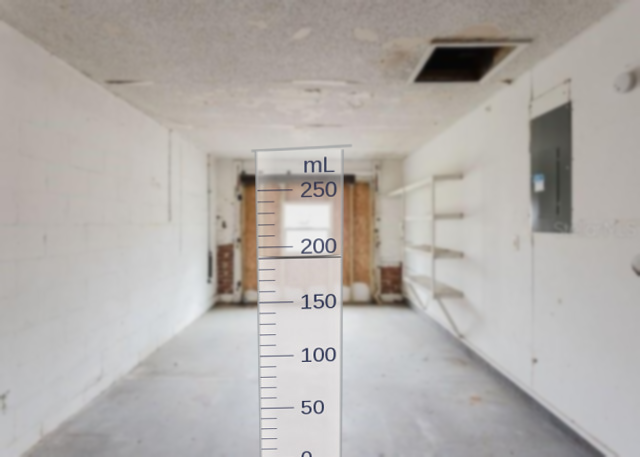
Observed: 190 mL
